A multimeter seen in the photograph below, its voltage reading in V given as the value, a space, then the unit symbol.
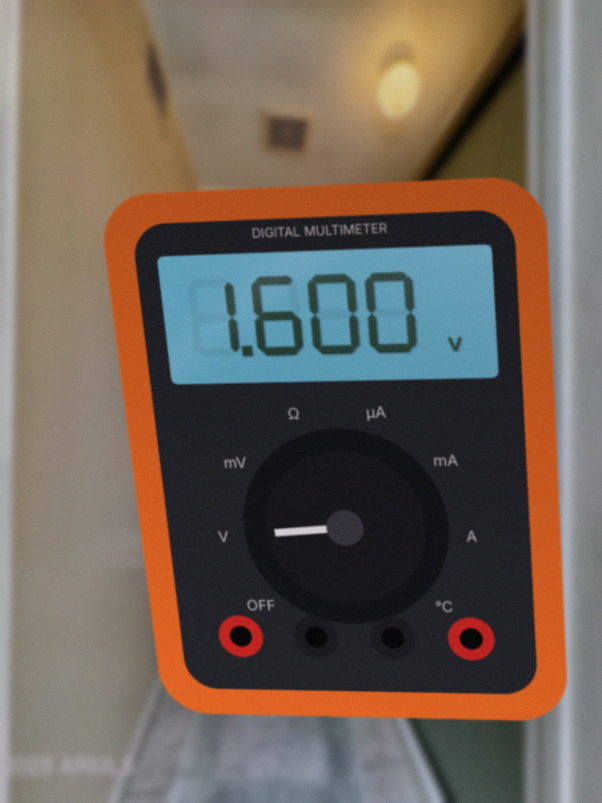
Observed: 1.600 V
